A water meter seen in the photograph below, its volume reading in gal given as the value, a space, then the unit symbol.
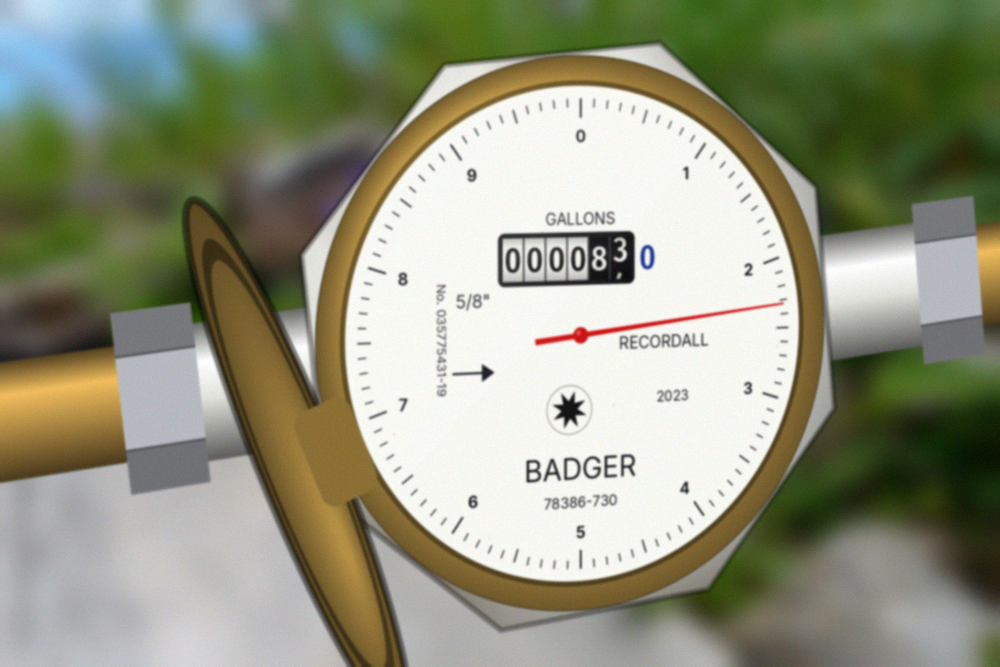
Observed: 832.3 gal
